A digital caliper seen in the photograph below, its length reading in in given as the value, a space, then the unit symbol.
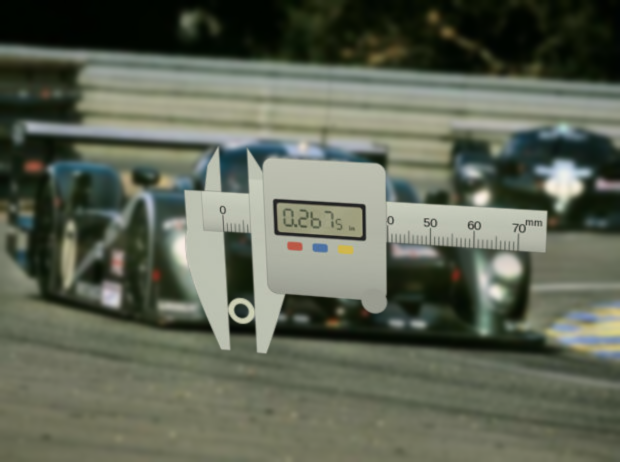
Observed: 0.2675 in
